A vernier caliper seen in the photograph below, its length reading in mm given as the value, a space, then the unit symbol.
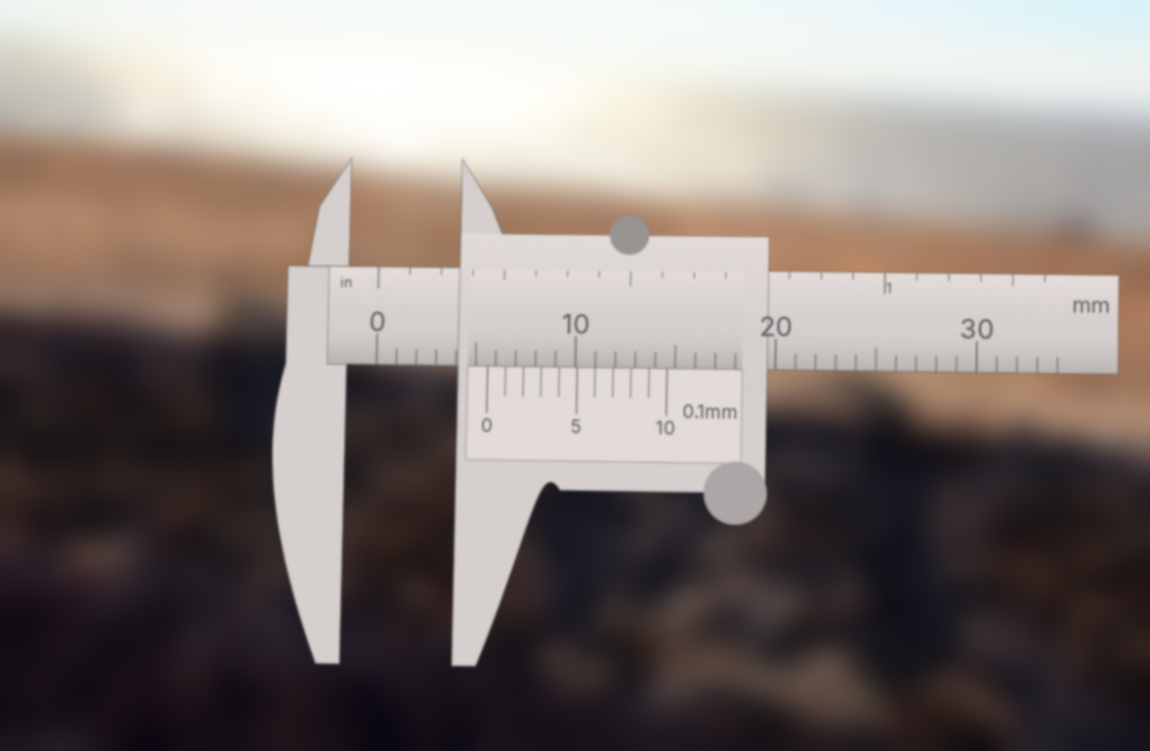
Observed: 5.6 mm
